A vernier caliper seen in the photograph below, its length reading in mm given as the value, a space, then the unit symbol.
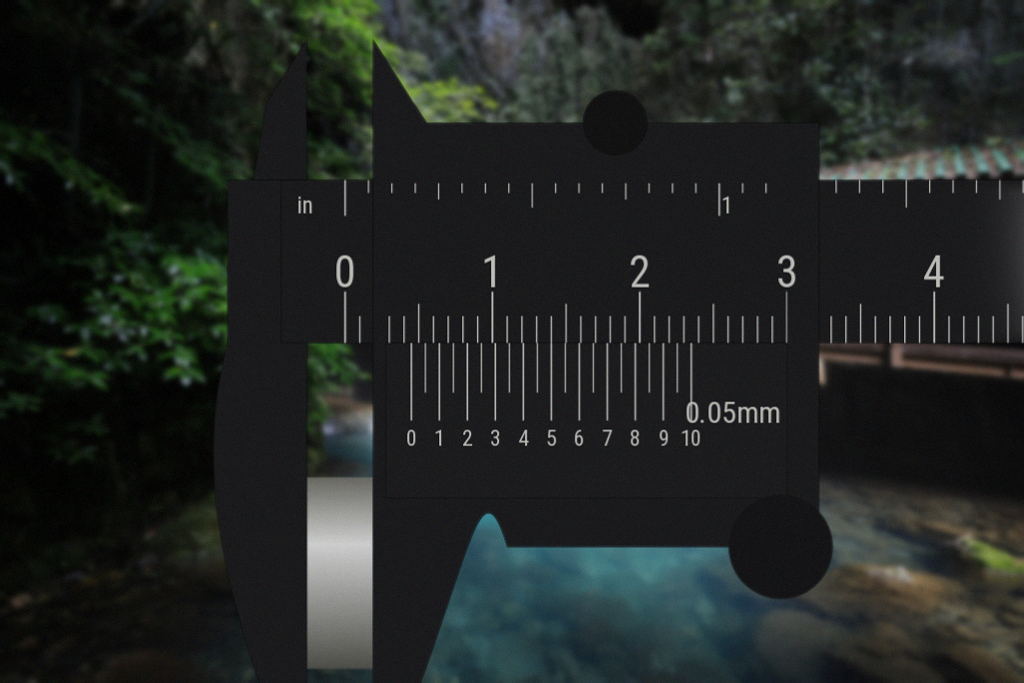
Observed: 4.5 mm
